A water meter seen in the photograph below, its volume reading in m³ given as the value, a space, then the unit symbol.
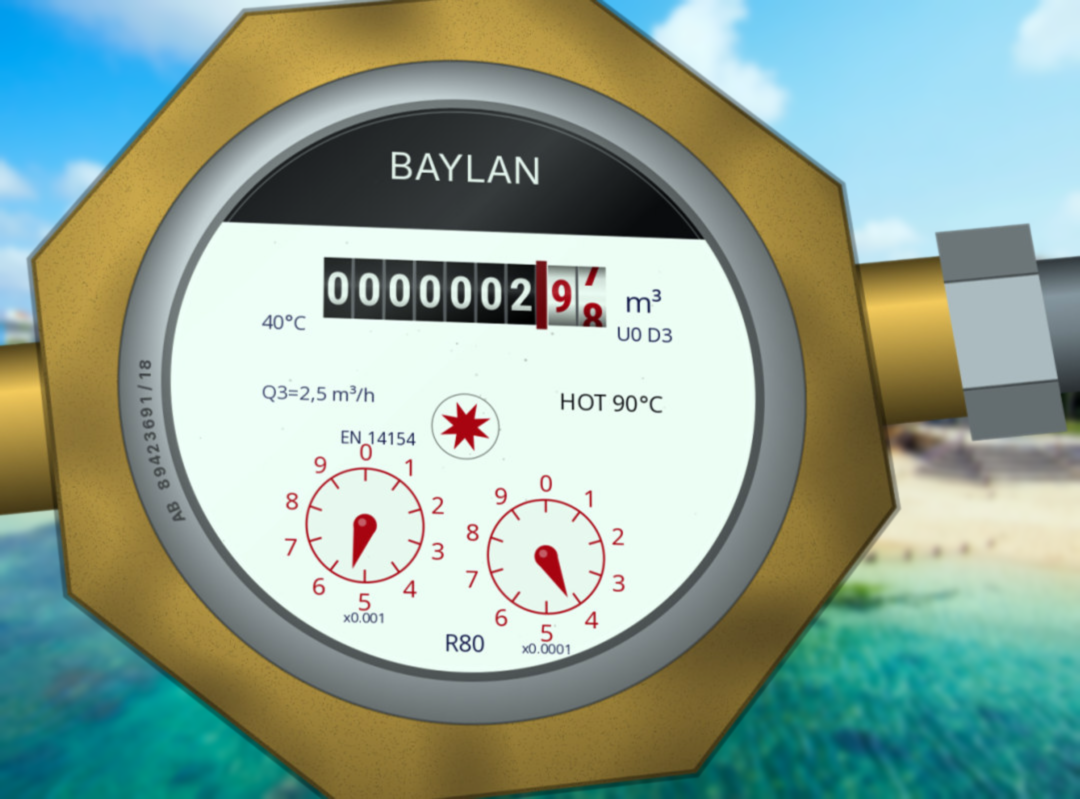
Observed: 2.9754 m³
